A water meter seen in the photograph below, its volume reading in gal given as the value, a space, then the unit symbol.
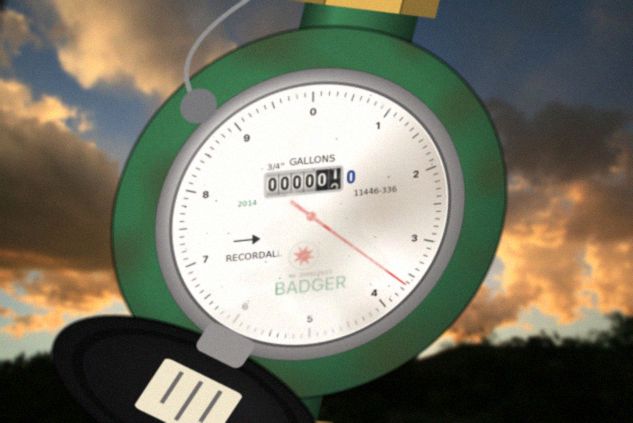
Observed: 13.6 gal
